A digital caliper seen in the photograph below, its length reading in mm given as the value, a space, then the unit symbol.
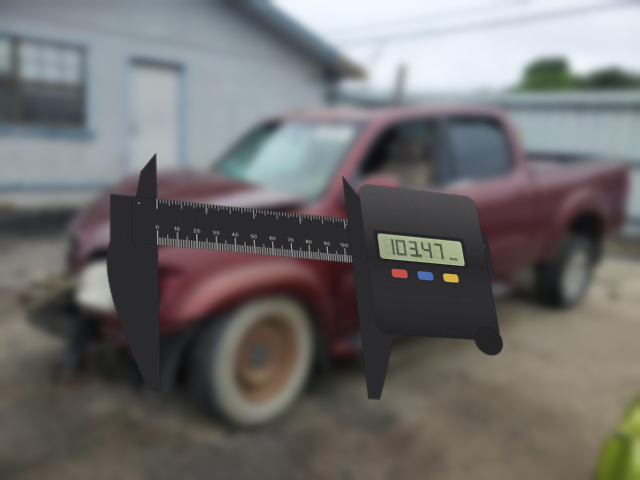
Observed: 103.47 mm
